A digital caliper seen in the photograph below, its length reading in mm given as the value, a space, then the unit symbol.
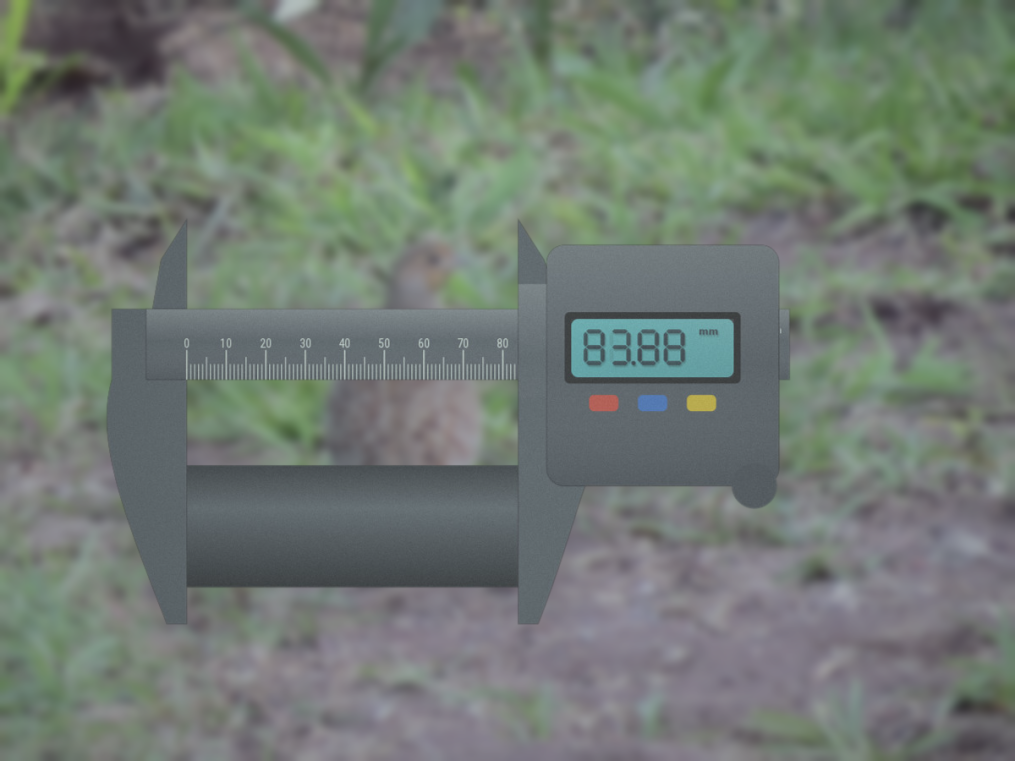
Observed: 83.88 mm
